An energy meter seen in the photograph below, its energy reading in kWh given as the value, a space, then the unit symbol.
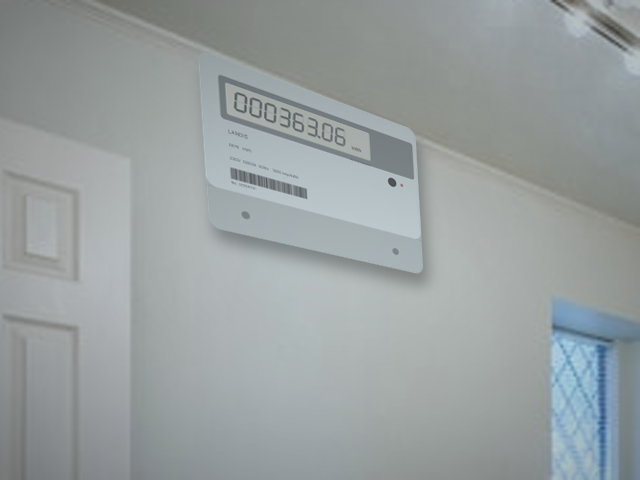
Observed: 363.06 kWh
